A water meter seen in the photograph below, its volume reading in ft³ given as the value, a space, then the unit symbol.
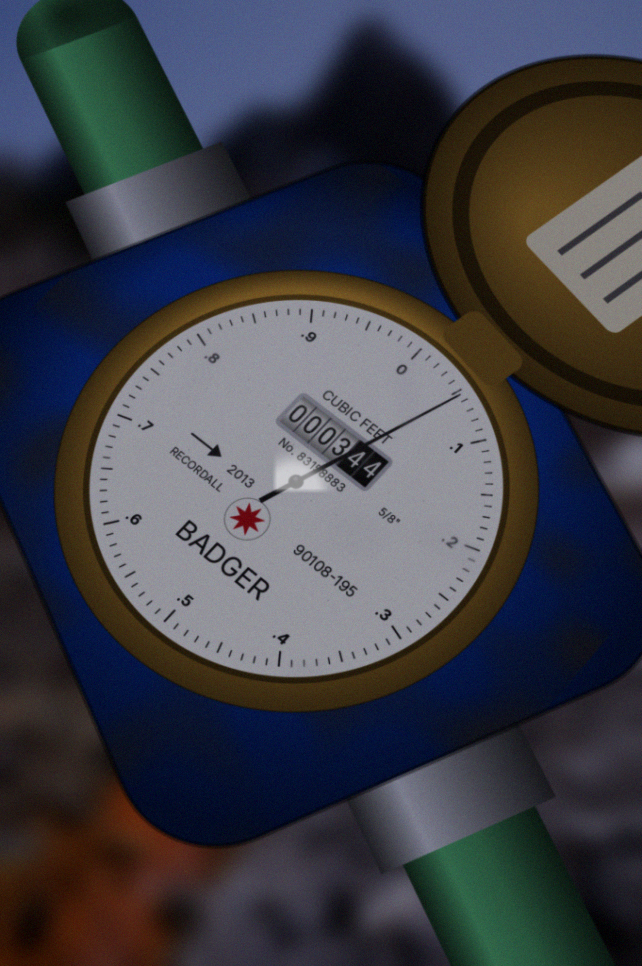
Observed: 344.05 ft³
